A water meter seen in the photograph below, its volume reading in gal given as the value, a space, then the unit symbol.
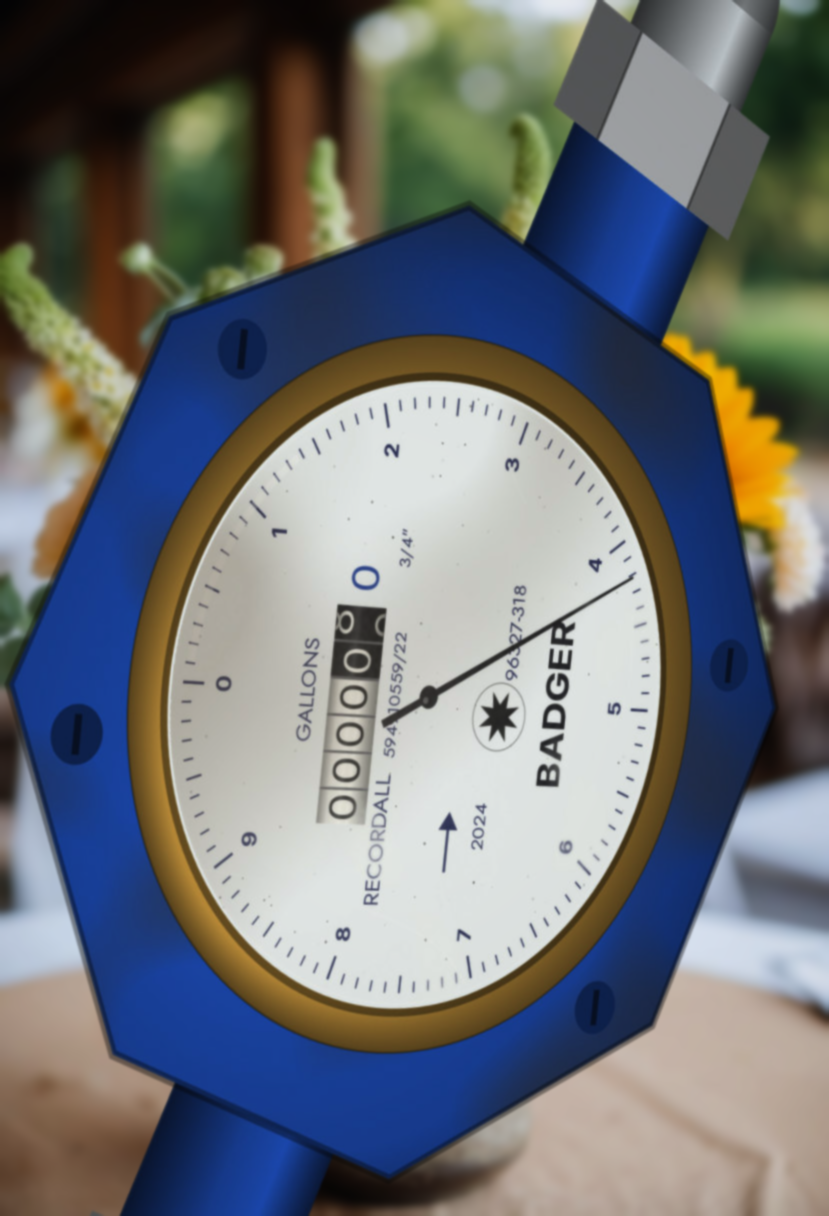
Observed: 84.2 gal
